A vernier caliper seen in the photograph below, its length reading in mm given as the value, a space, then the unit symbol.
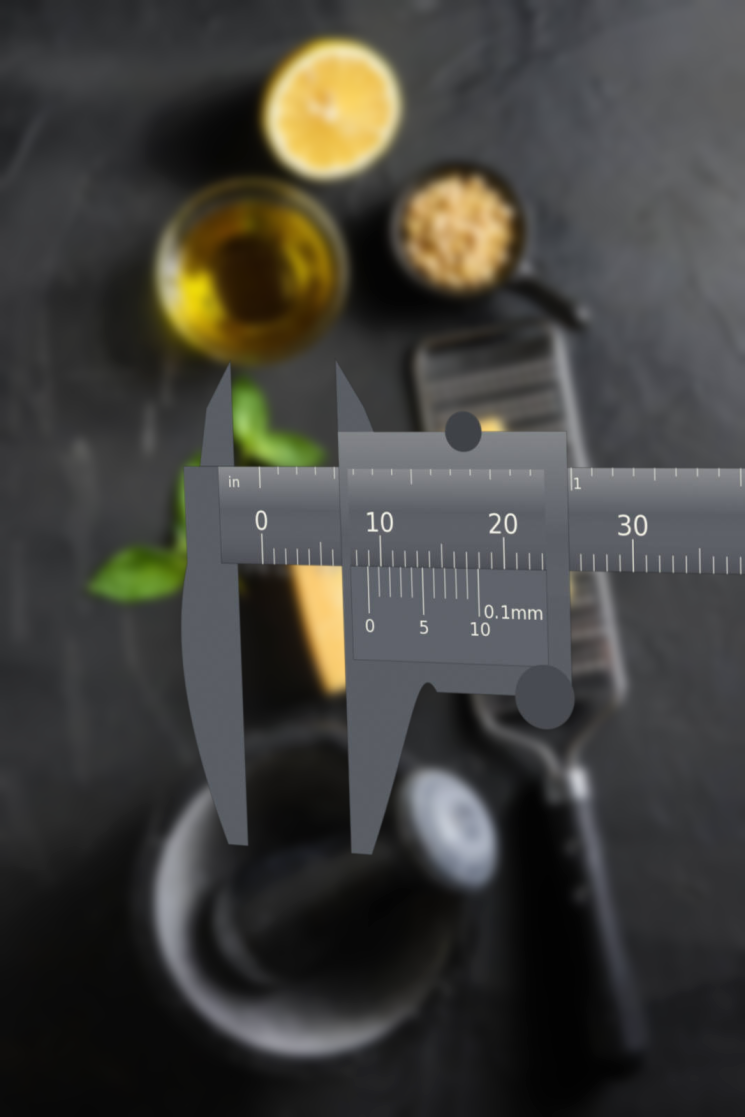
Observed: 8.9 mm
